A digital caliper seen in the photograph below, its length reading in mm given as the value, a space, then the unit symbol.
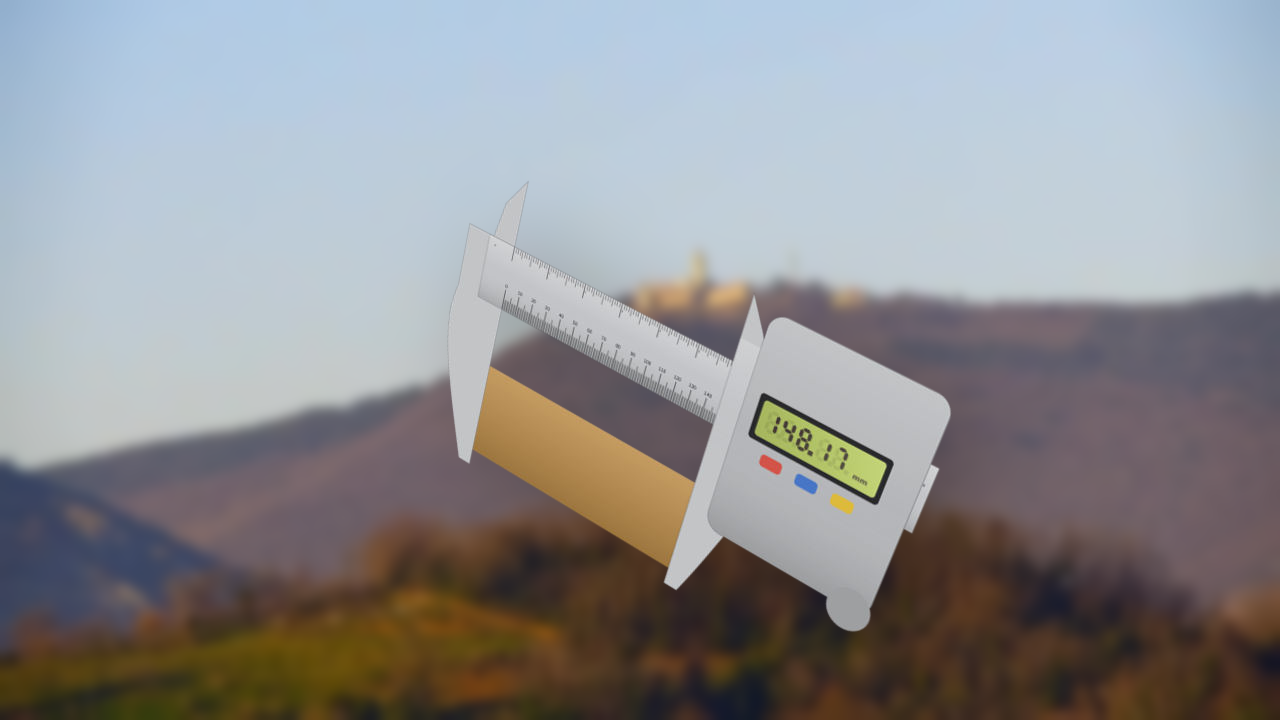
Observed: 148.17 mm
